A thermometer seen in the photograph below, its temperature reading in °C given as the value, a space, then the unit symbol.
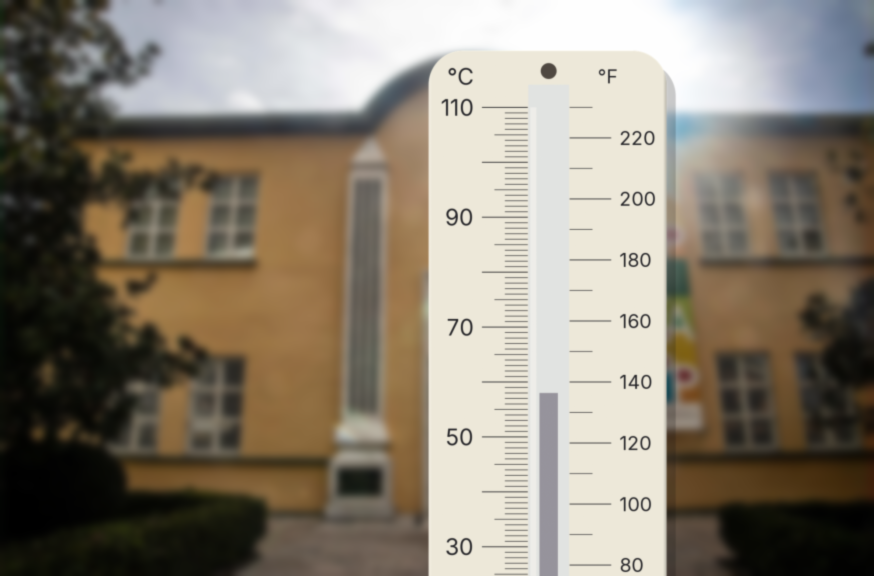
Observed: 58 °C
